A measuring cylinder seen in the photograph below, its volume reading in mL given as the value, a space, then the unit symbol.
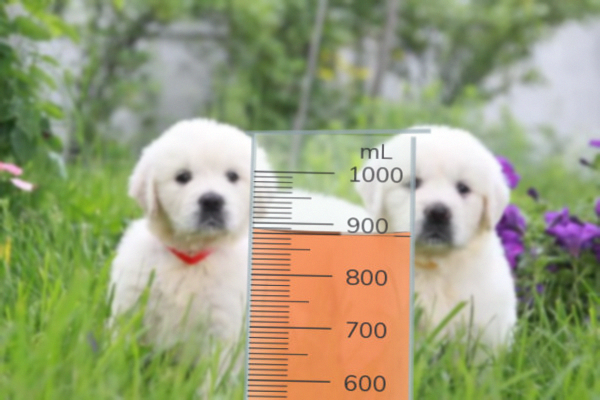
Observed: 880 mL
